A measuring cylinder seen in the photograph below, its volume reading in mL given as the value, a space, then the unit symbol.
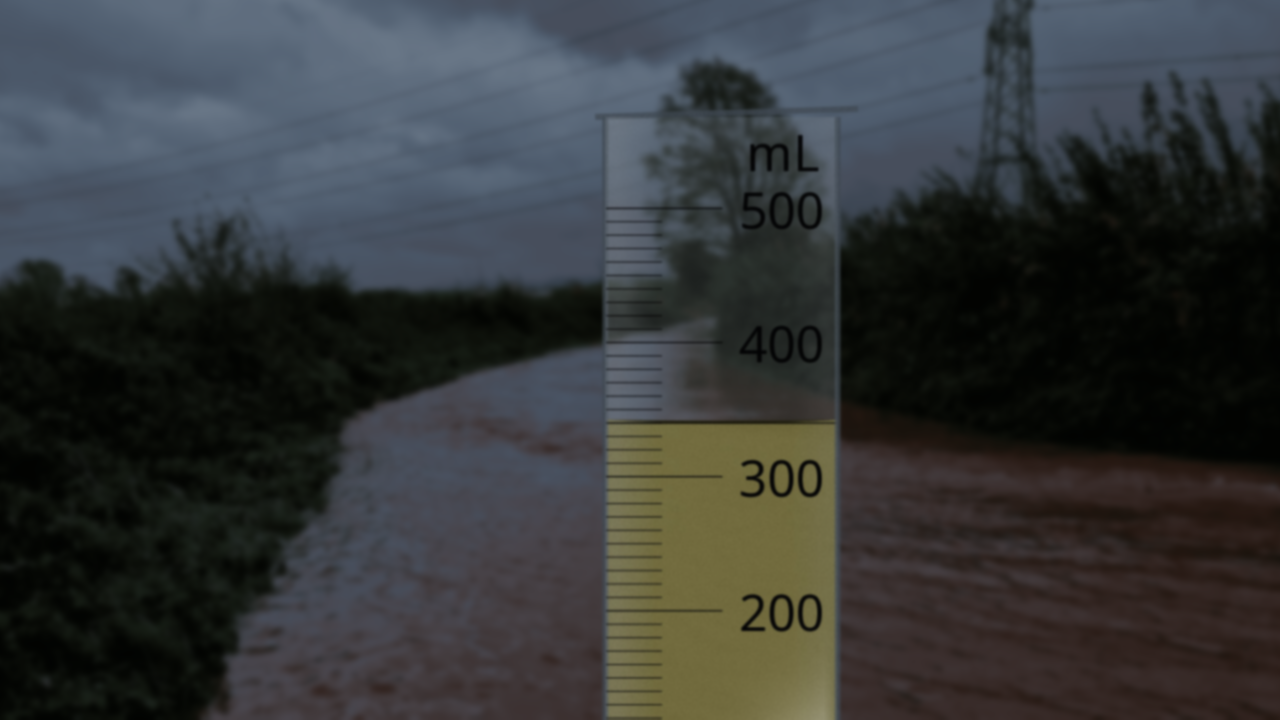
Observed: 340 mL
